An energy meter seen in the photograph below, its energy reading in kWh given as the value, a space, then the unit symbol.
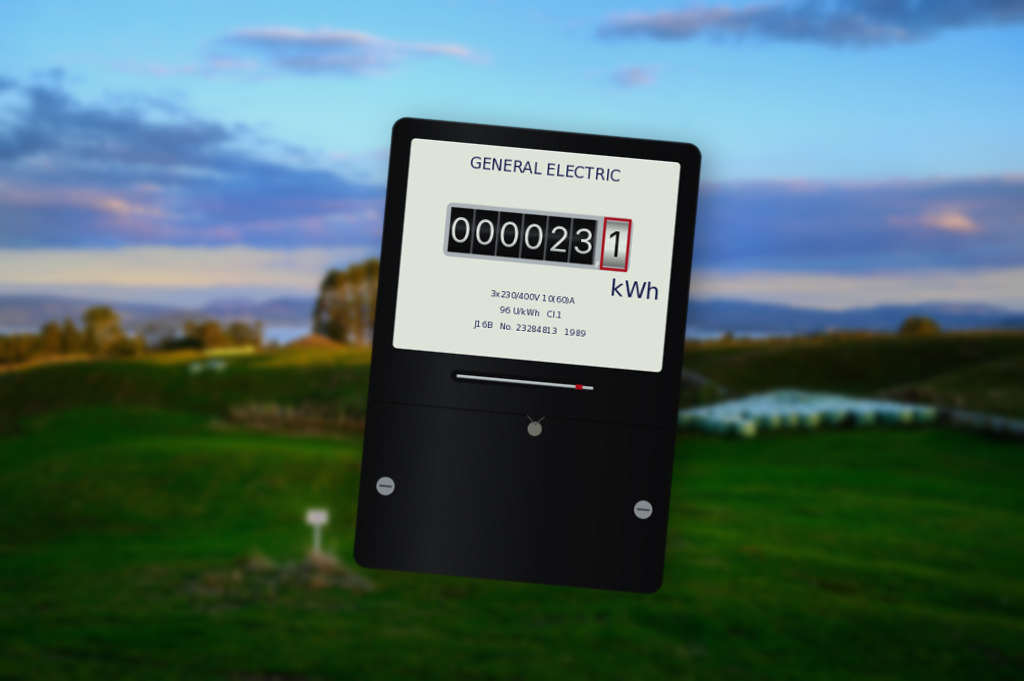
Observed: 23.1 kWh
